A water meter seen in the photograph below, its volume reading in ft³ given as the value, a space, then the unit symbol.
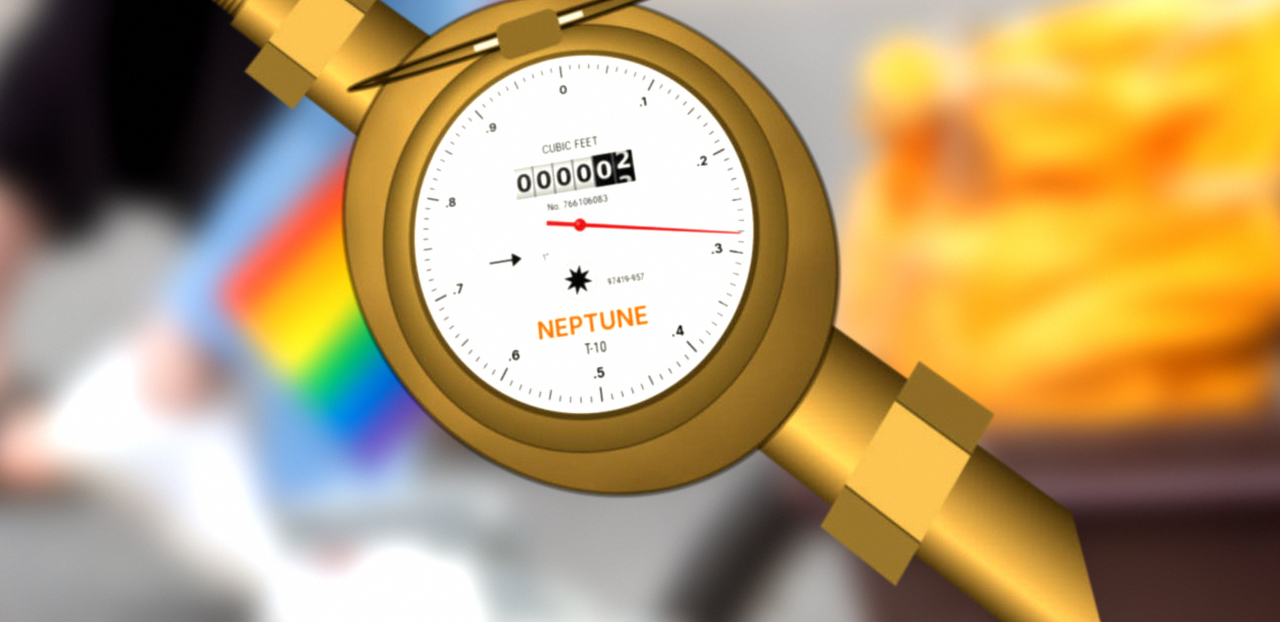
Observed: 2.28 ft³
